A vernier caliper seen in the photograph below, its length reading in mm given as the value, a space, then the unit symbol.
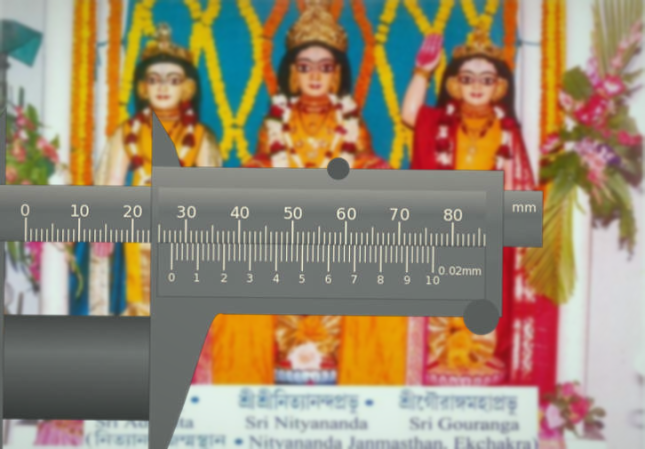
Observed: 27.4 mm
